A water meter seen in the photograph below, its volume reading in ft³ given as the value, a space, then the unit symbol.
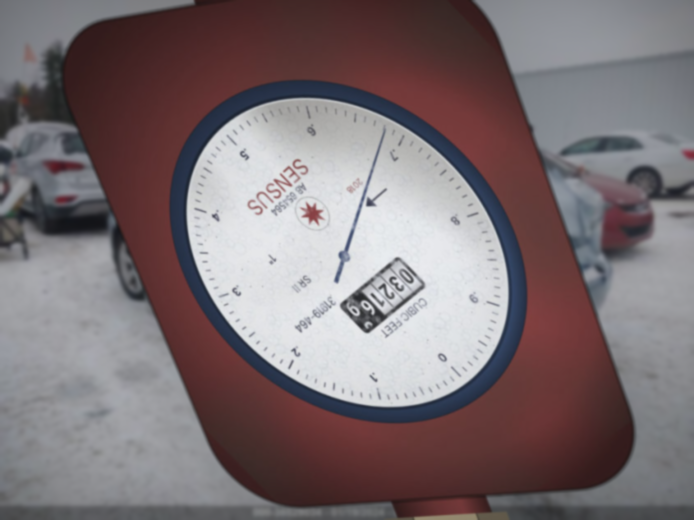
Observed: 32168.68 ft³
